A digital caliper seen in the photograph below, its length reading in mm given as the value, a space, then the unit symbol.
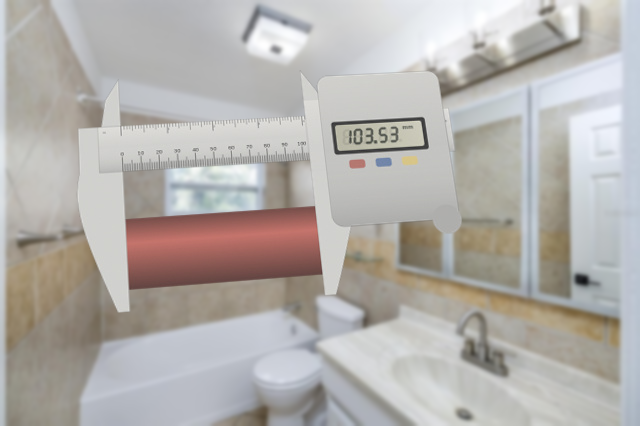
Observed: 103.53 mm
